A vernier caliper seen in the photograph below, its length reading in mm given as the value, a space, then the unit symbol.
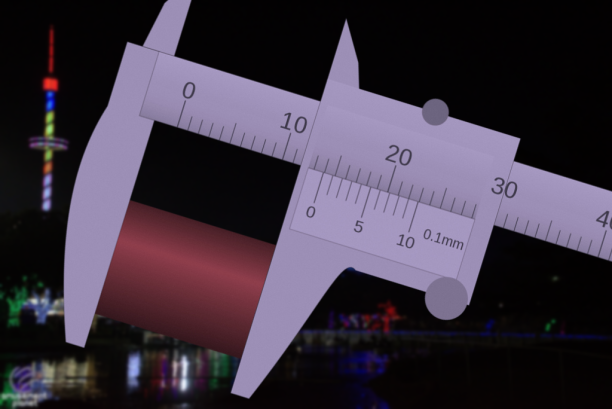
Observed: 13.9 mm
